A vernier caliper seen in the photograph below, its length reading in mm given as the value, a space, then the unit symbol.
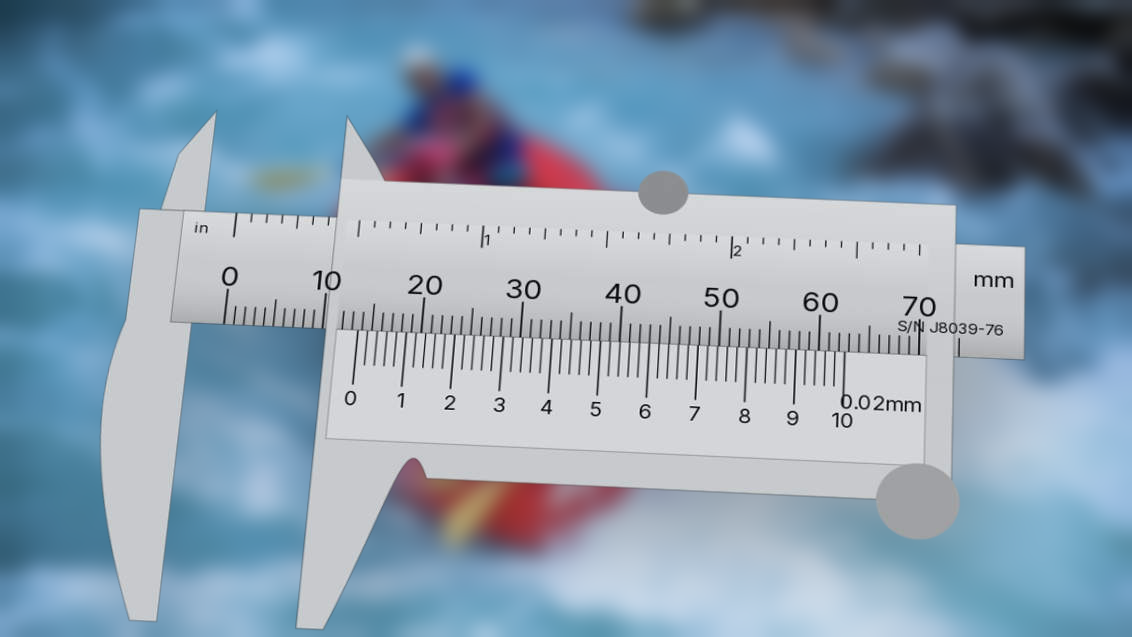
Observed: 13.6 mm
